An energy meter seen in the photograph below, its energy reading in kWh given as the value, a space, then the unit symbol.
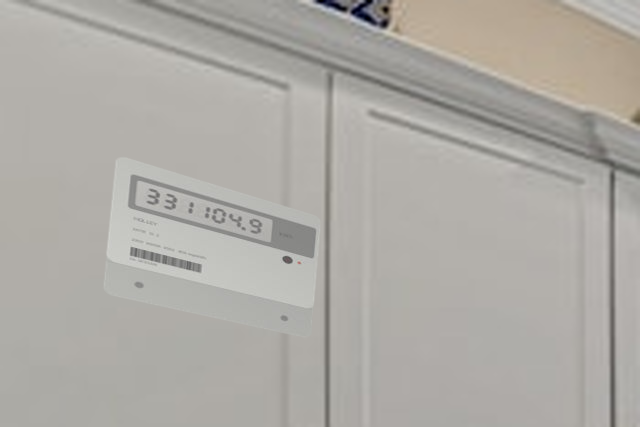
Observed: 331104.9 kWh
